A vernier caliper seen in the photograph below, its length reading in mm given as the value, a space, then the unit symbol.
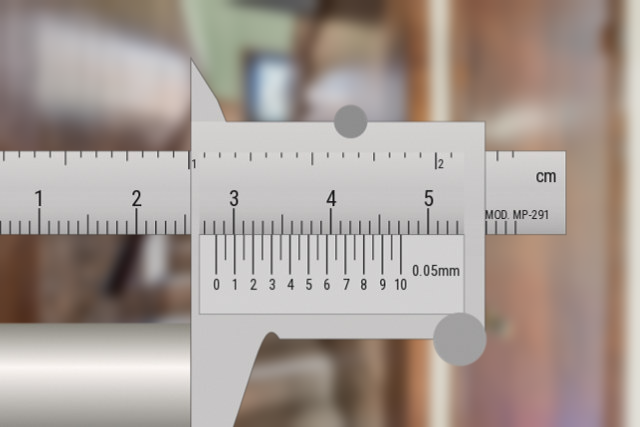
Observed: 28.2 mm
